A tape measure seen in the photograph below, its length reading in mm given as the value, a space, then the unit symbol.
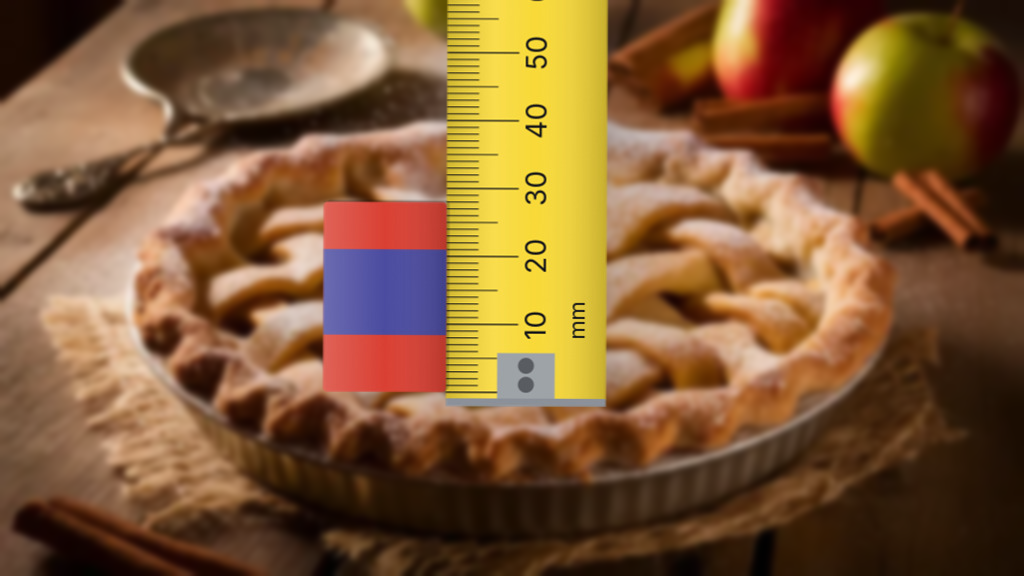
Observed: 28 mm
